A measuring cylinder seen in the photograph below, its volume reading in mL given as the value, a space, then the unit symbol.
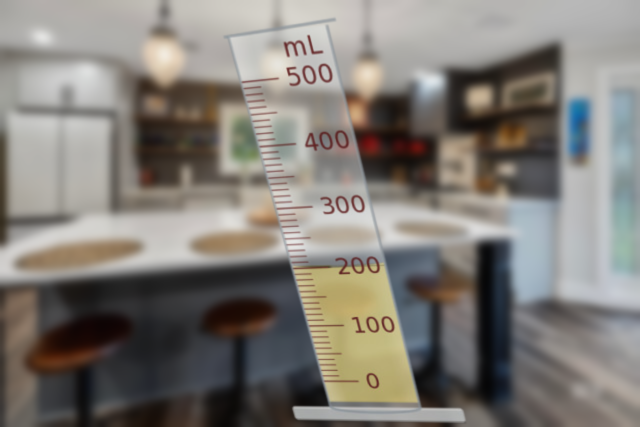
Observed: 200 mL
